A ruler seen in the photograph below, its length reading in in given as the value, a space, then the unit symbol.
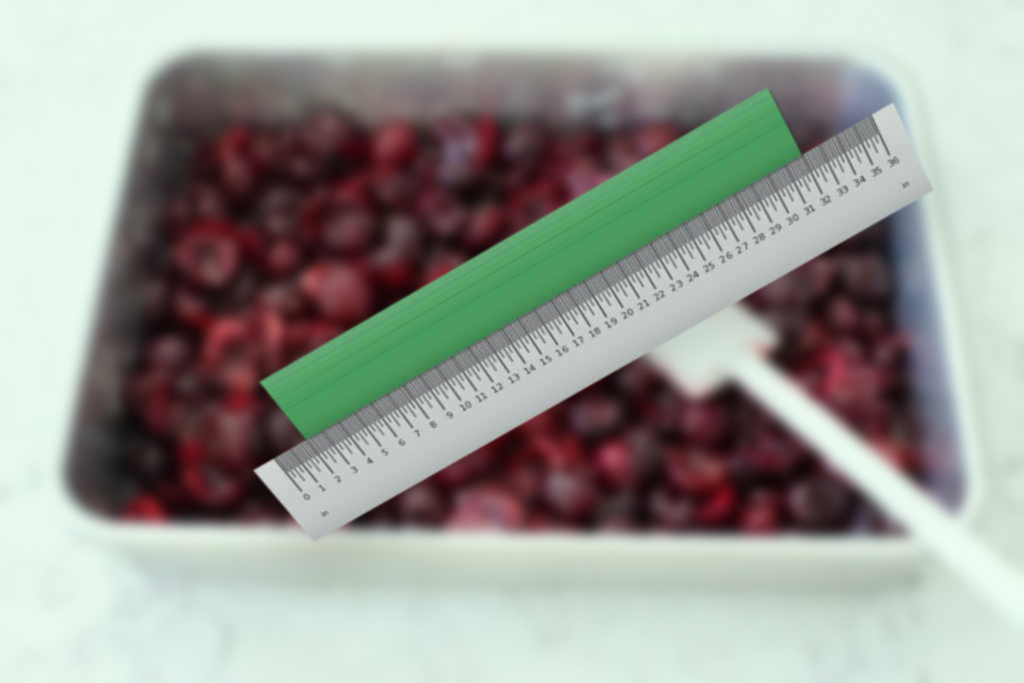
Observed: 30 in
